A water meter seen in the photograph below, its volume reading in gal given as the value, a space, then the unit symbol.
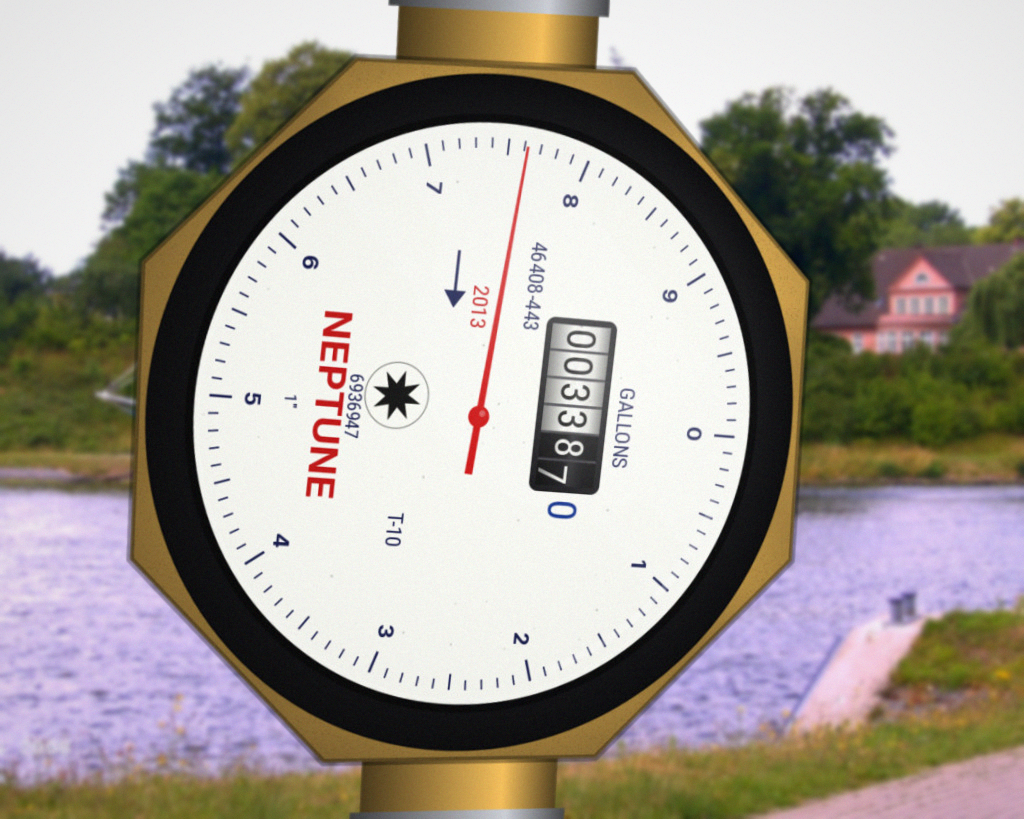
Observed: 33867.6 gal
